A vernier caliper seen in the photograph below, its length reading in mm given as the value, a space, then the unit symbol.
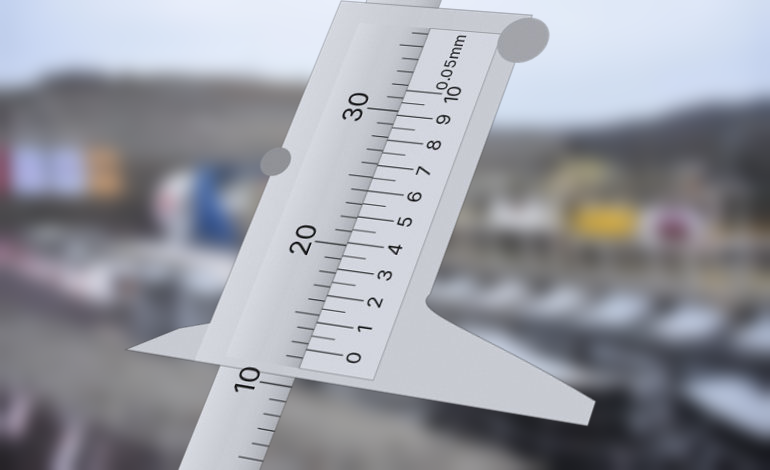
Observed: 12.6 mm
